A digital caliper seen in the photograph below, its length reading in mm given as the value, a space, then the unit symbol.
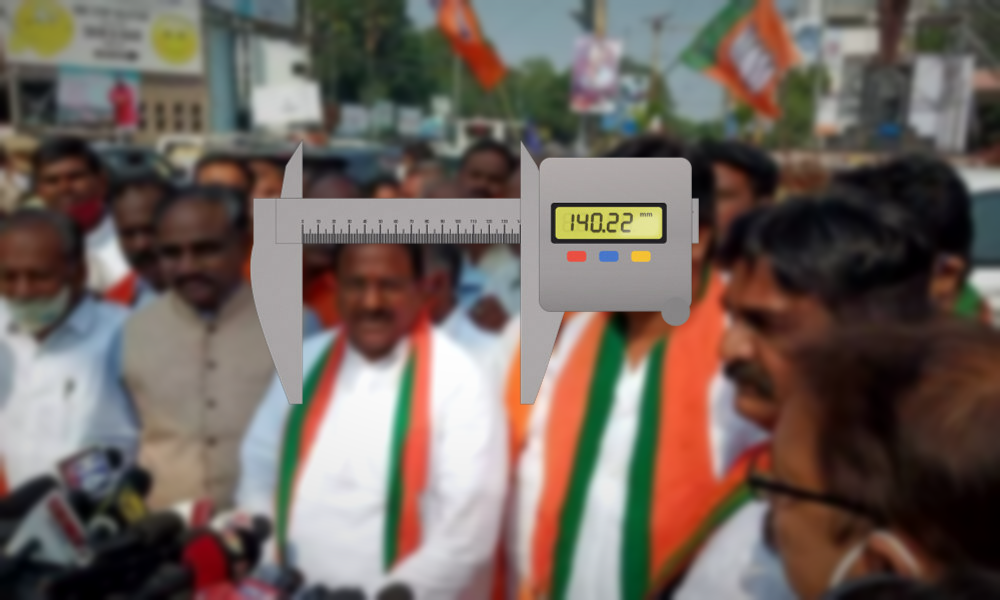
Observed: 140.22 mm
